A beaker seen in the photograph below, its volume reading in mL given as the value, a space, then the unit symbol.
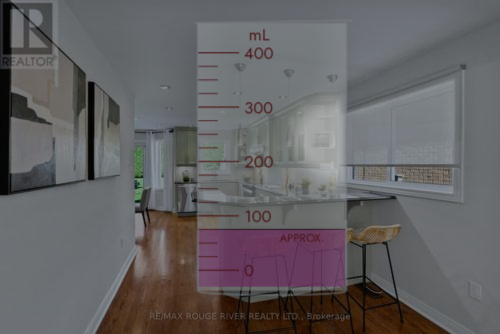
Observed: 75 mL
